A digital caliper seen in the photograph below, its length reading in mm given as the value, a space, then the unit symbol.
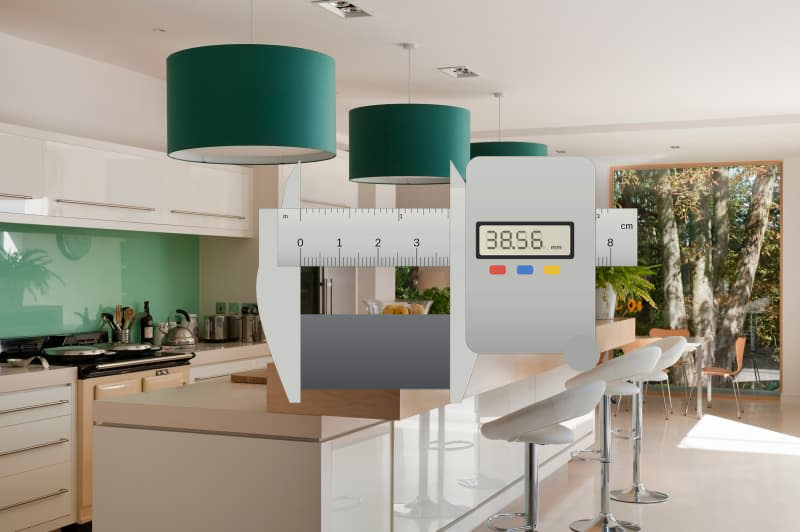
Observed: 38.56 mm
